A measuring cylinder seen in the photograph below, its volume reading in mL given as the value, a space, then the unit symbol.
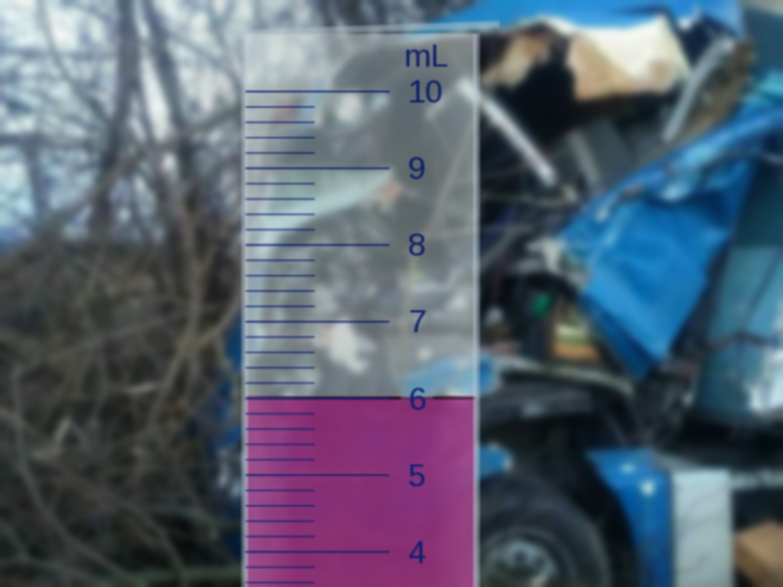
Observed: 6 mL
